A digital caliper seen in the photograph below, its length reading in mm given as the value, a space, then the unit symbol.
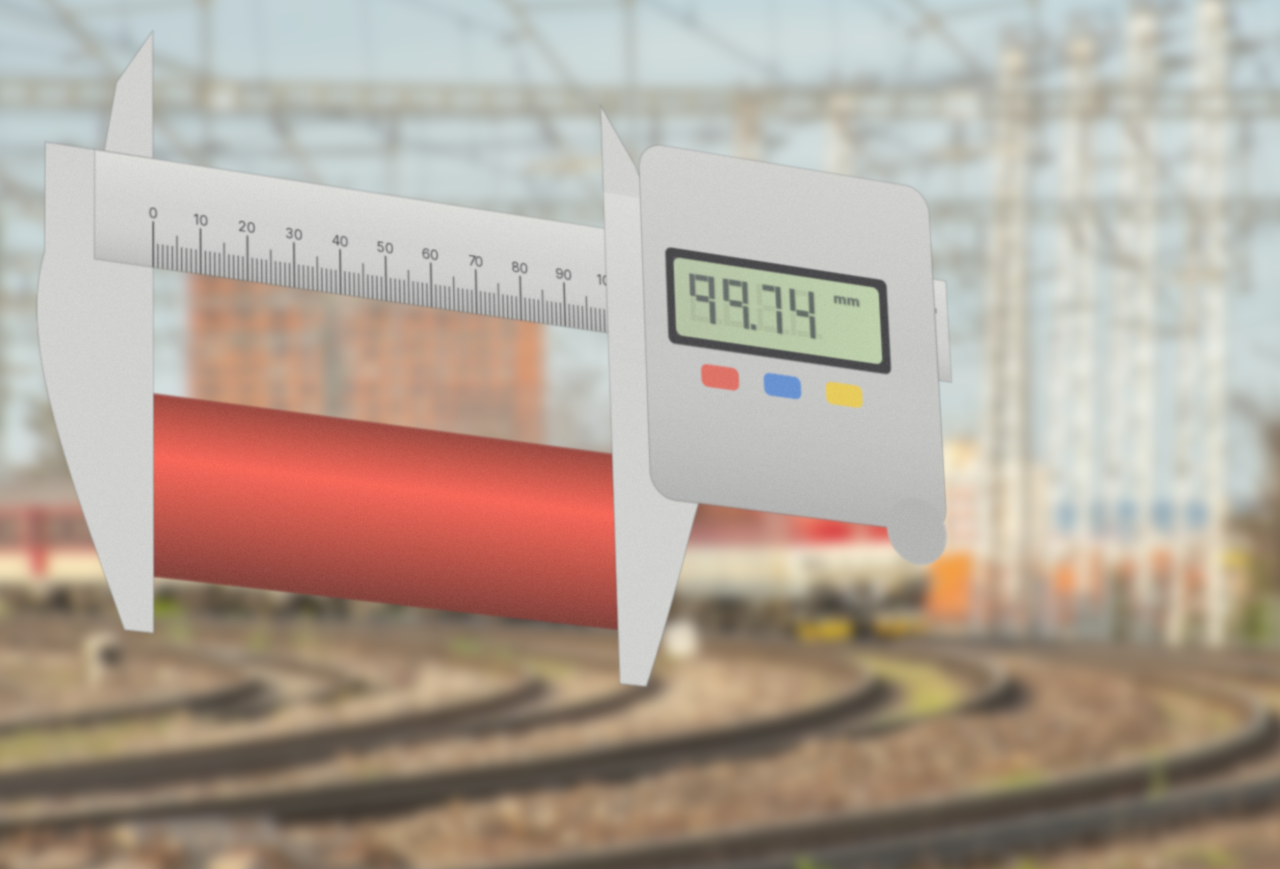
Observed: 99.74 mm
